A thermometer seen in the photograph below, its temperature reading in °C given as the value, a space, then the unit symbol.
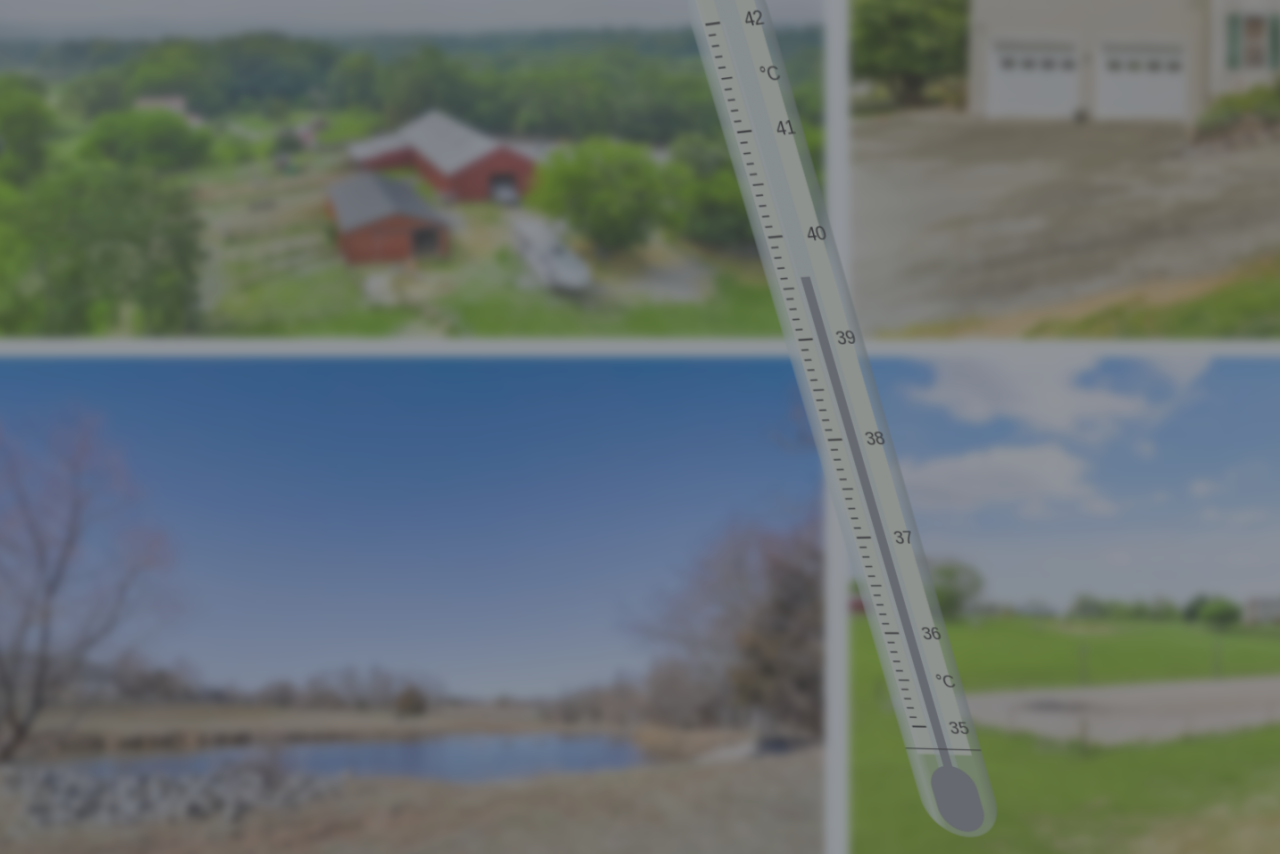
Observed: 39.6 °C
